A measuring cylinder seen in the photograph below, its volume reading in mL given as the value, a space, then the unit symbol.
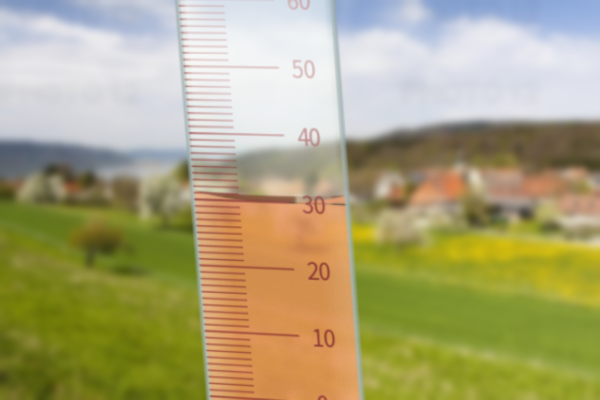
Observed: 30 mL
